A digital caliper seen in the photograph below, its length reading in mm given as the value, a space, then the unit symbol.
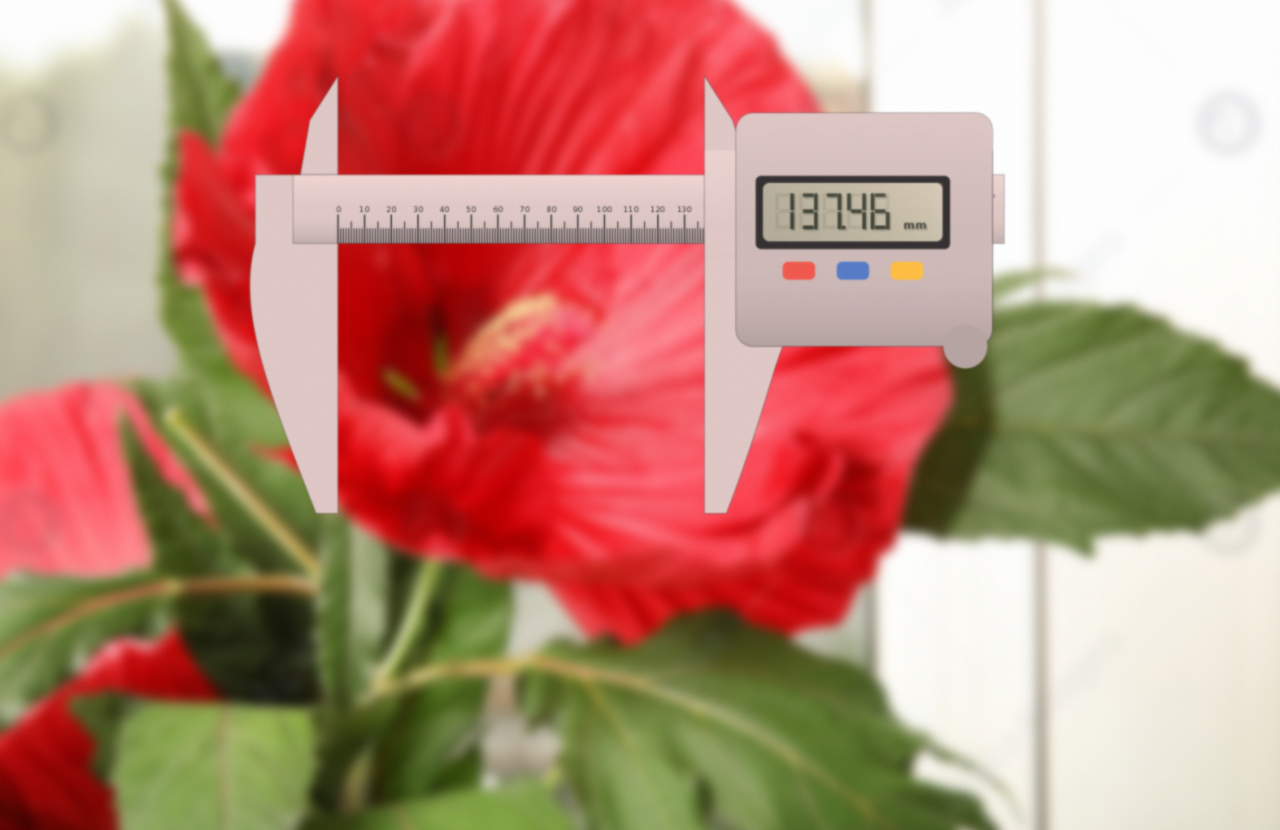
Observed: 137.46 mm
